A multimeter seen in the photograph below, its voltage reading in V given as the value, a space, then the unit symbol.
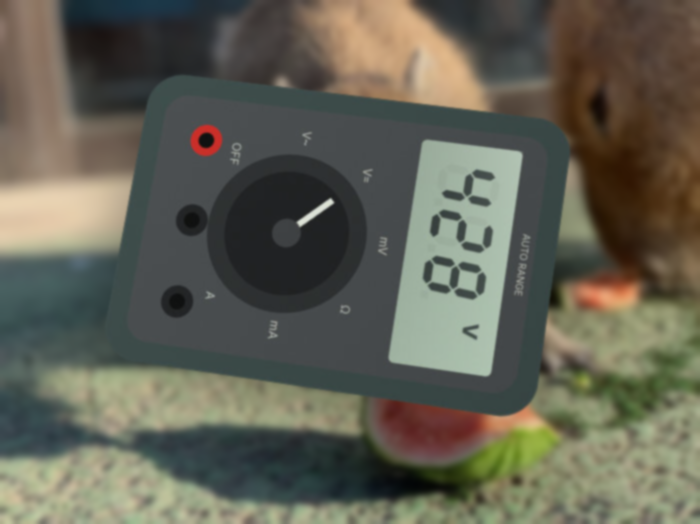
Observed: 428 V
